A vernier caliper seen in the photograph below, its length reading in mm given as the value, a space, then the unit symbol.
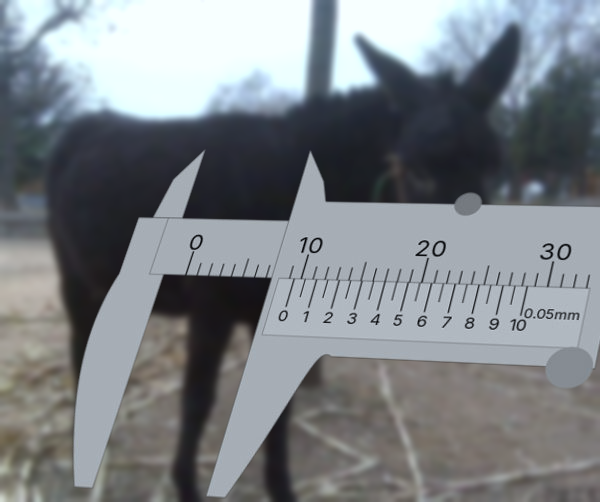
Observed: 9.4 mm
